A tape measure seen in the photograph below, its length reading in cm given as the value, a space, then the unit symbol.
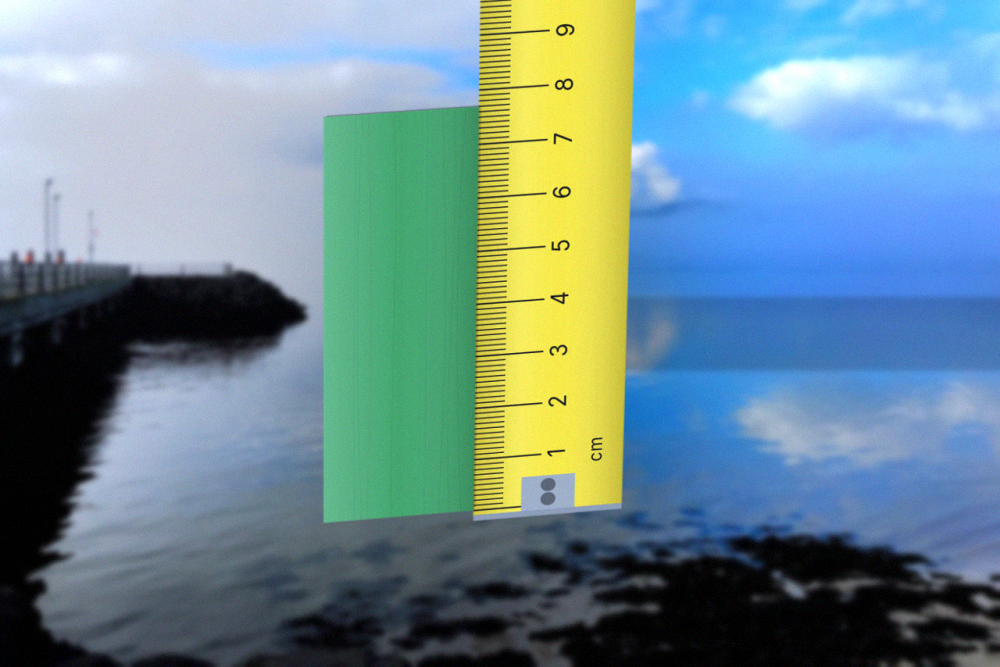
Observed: 7.7 cm
